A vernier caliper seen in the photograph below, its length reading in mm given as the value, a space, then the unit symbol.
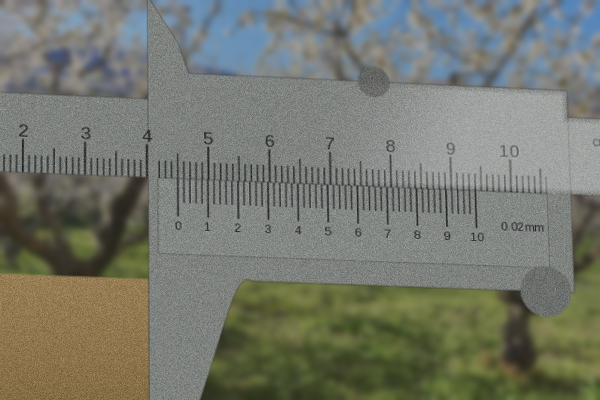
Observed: 45.0 mm
